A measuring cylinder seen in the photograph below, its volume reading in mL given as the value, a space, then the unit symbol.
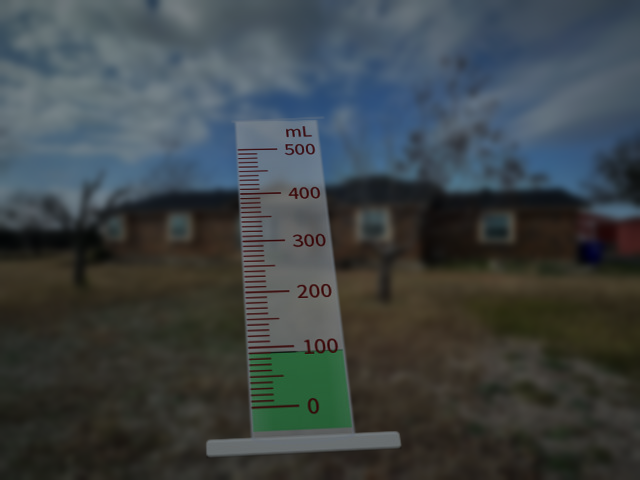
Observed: 90 mL
